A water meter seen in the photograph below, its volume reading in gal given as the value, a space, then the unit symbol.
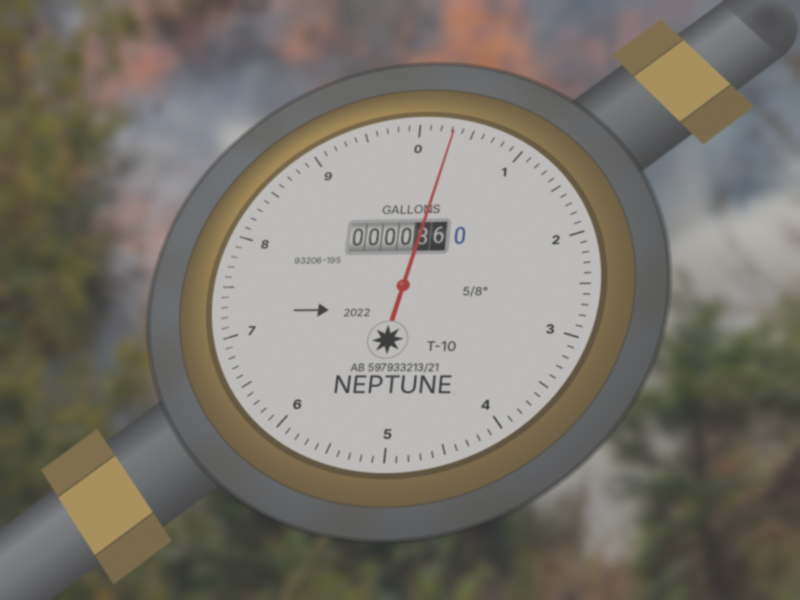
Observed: 860.3 gal
